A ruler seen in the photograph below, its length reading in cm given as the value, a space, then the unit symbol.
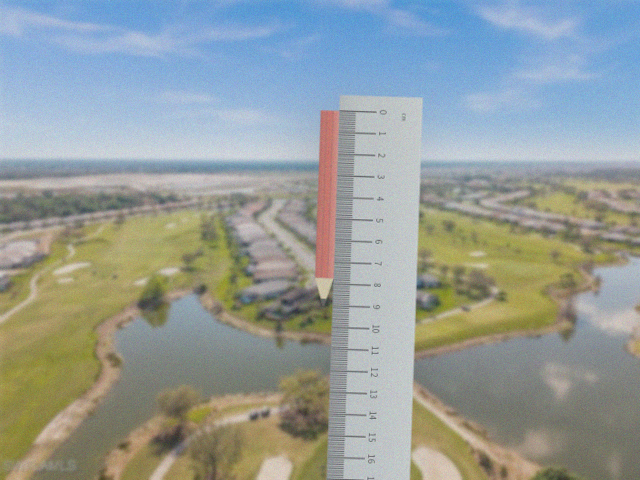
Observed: 9 cm
